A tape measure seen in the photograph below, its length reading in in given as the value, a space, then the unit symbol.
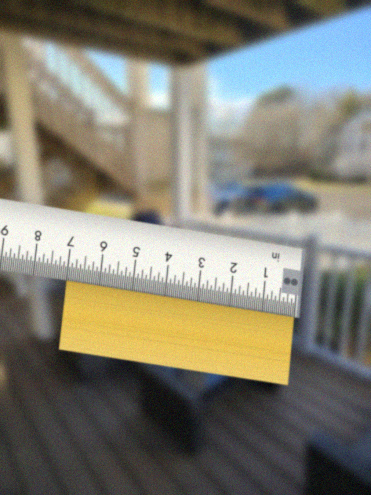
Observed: 7 in
